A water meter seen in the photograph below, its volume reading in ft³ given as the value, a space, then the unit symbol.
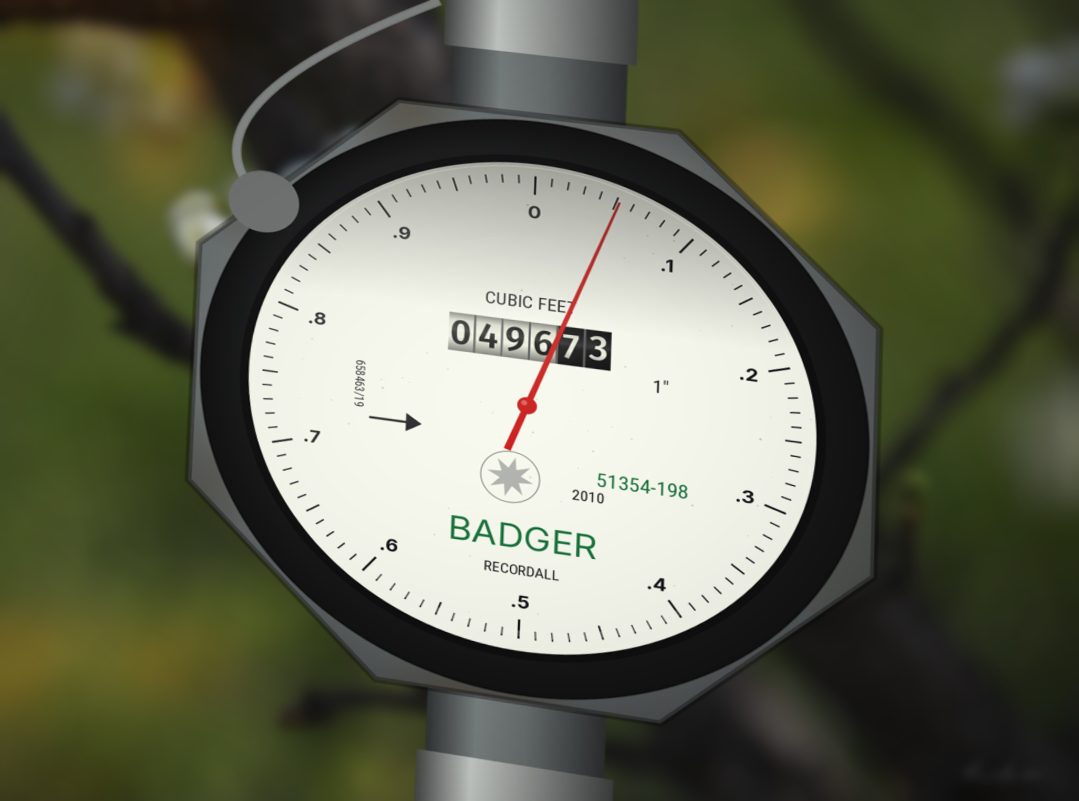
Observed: 49673.05 ft³
